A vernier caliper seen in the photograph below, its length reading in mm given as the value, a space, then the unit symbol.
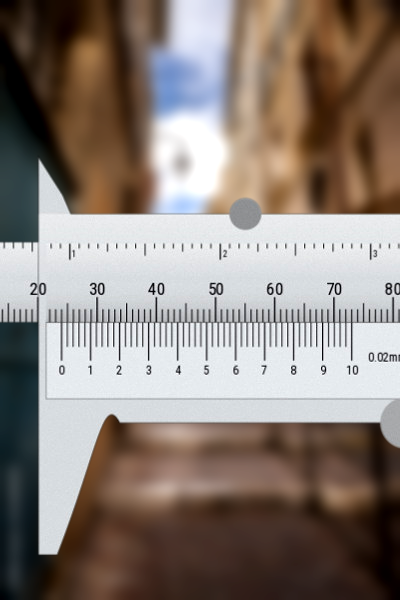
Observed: 24.0 mm
